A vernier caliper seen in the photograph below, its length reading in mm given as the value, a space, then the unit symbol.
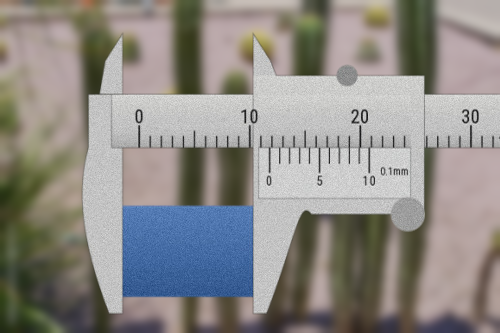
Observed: 11.8 mm
